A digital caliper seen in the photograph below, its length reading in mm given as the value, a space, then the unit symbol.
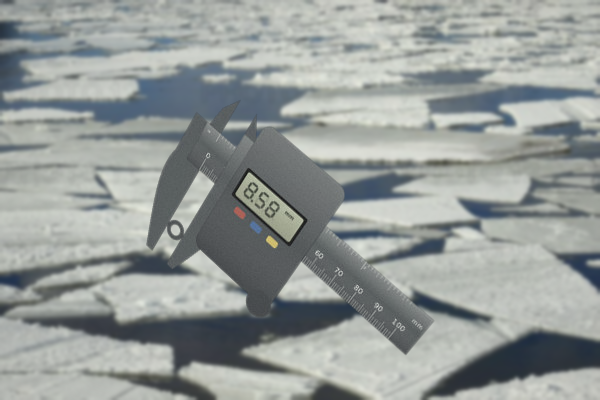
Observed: 8.58 mm
